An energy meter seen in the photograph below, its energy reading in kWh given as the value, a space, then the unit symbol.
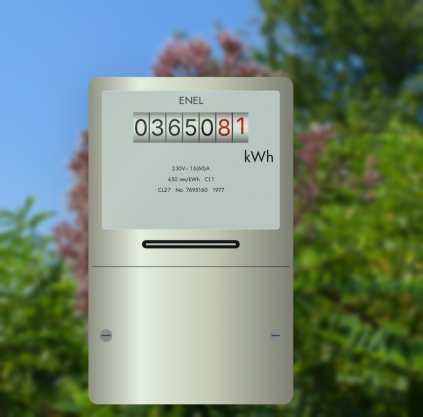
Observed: 3650.81 kWh
